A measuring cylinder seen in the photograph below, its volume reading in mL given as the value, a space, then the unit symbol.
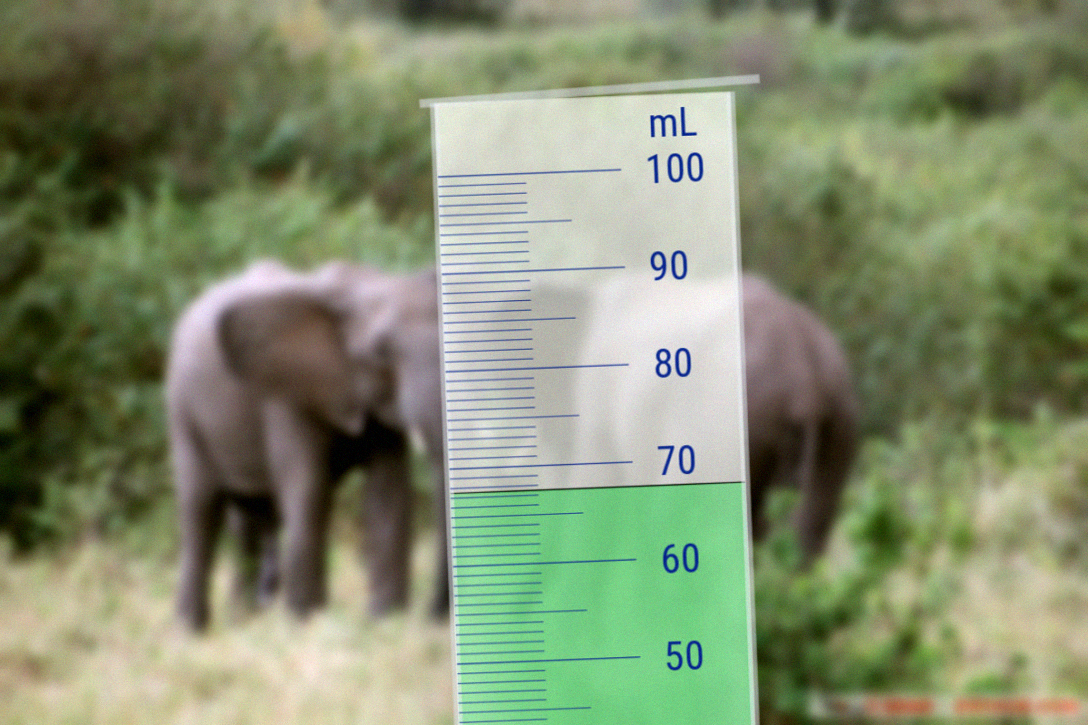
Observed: 67.5 mL
